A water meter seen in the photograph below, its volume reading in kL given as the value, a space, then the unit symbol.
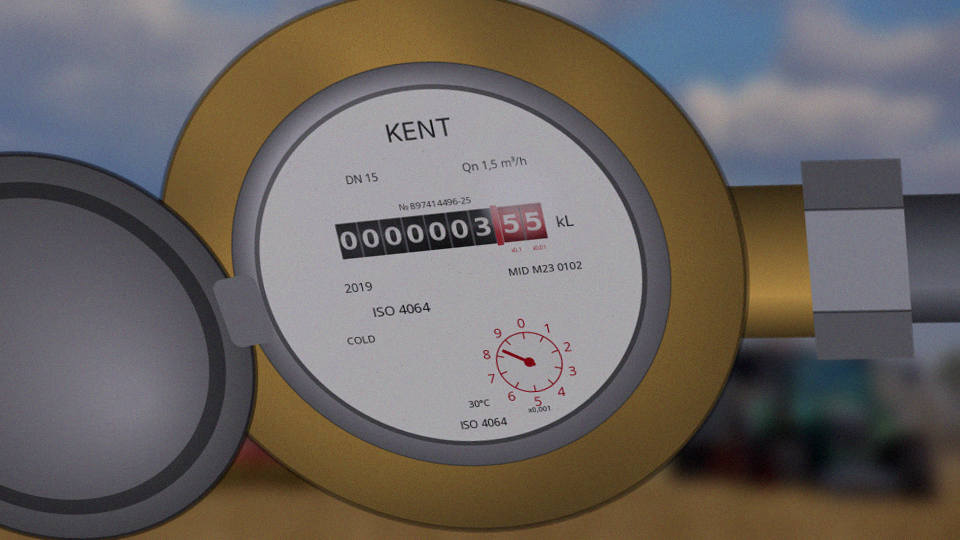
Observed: 3.558 kL
